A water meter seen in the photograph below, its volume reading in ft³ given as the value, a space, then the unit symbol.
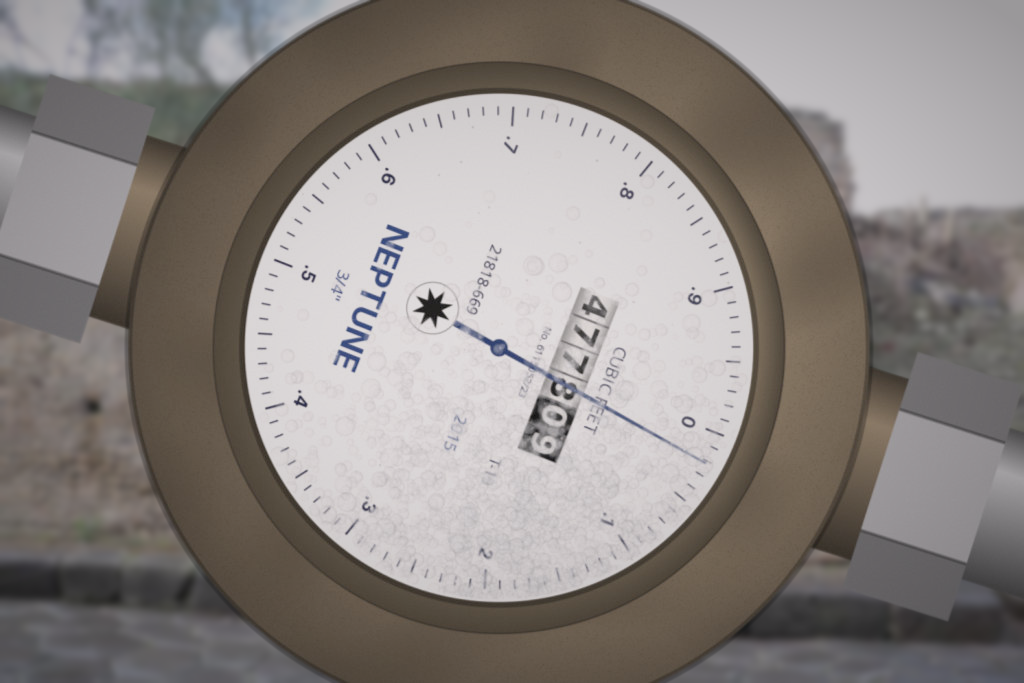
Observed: 477809.02 ft³
